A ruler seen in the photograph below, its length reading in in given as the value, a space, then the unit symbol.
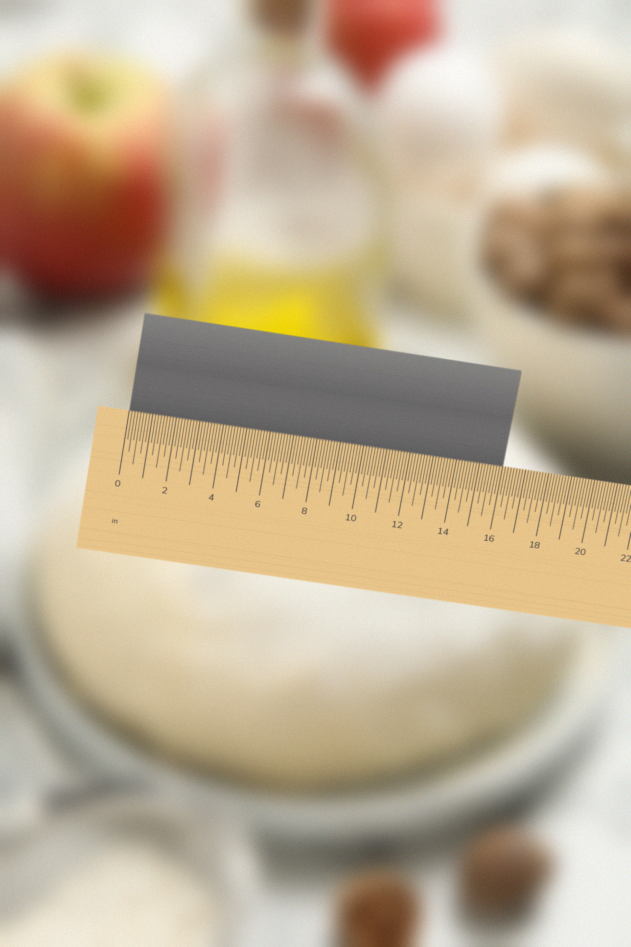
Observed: 16 in
